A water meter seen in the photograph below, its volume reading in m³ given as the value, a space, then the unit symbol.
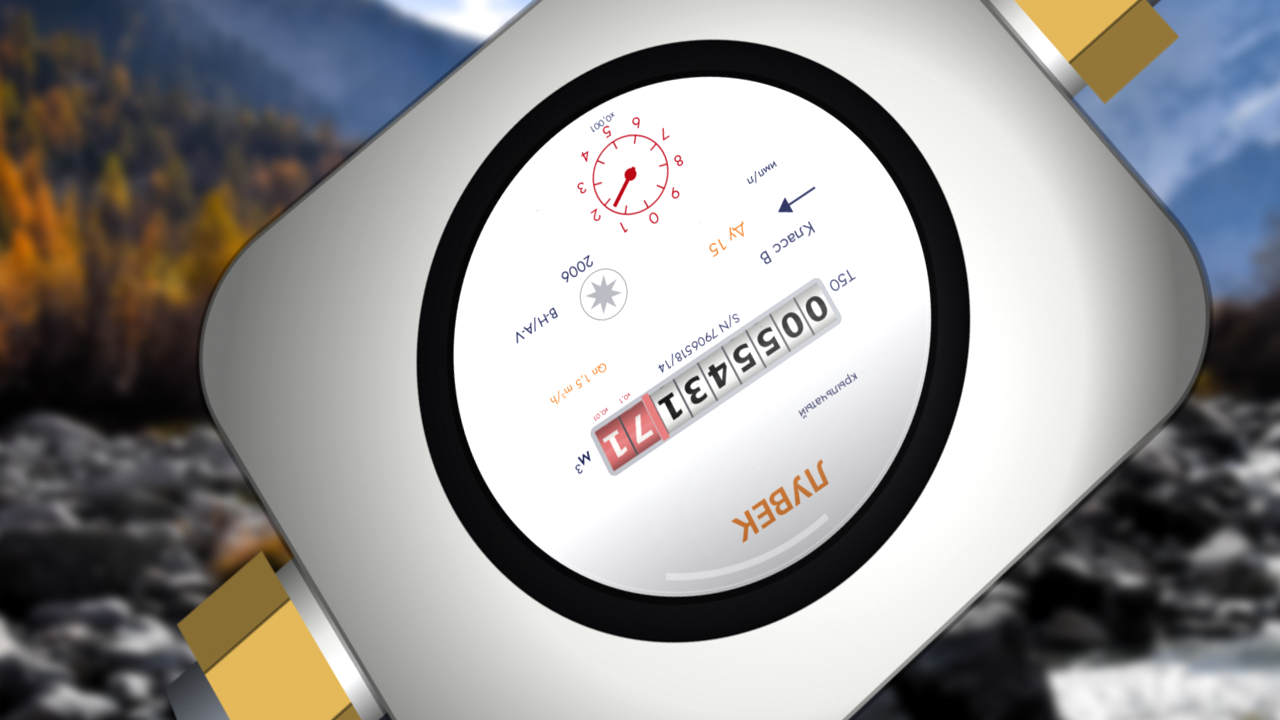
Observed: 55431.711 m³
